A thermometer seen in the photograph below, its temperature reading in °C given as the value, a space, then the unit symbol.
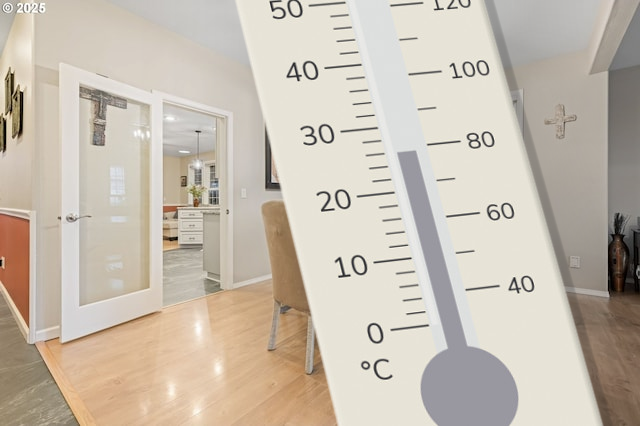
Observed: 26 °C
